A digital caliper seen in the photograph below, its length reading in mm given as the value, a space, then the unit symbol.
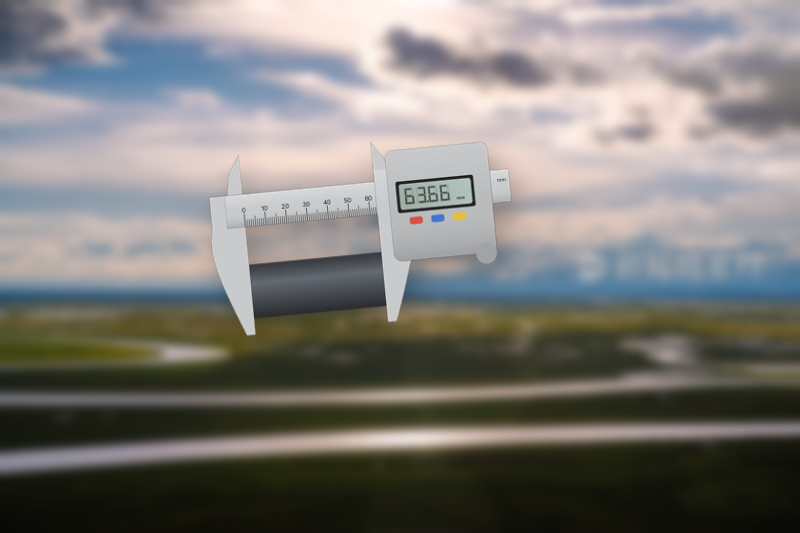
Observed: 63.66 mm
